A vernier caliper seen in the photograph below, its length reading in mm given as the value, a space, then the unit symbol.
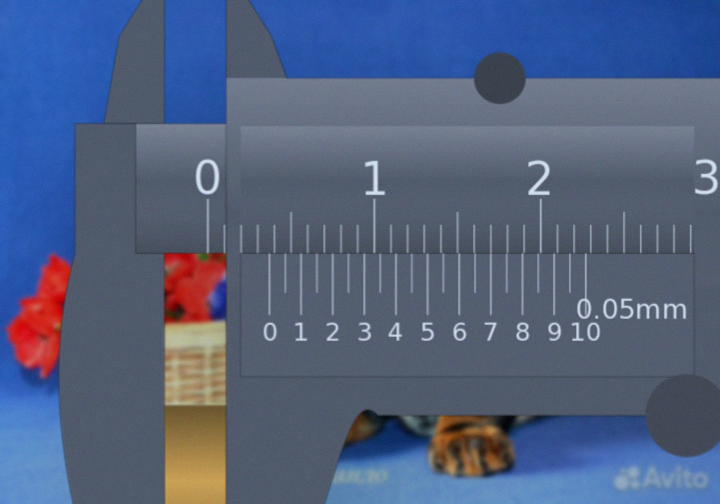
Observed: 3.7 mm
